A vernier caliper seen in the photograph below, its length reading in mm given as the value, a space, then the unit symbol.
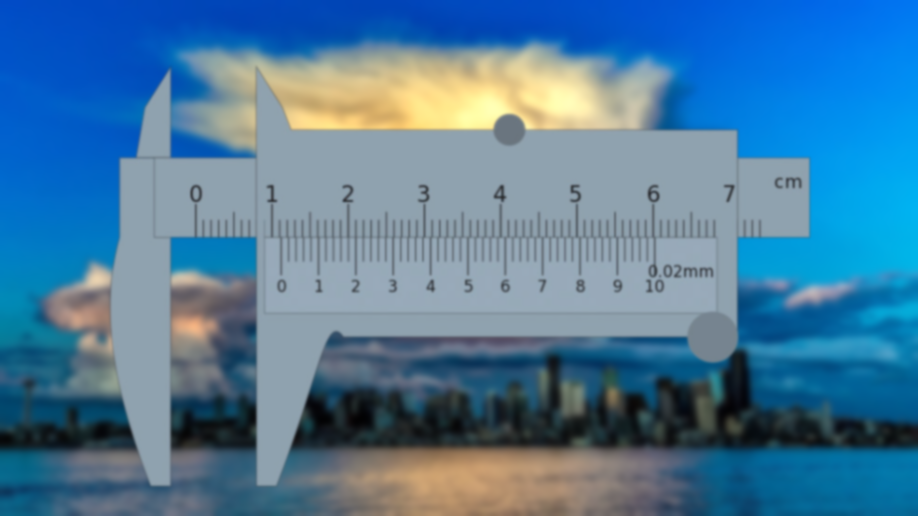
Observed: 11.2 mm
